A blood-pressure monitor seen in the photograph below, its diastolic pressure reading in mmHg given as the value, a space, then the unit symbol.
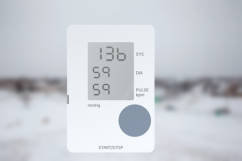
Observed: 59 mmHg
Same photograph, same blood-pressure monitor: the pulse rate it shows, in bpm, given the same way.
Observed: 59 bpm
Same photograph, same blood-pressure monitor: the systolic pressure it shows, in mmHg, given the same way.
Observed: 136 mmHg
